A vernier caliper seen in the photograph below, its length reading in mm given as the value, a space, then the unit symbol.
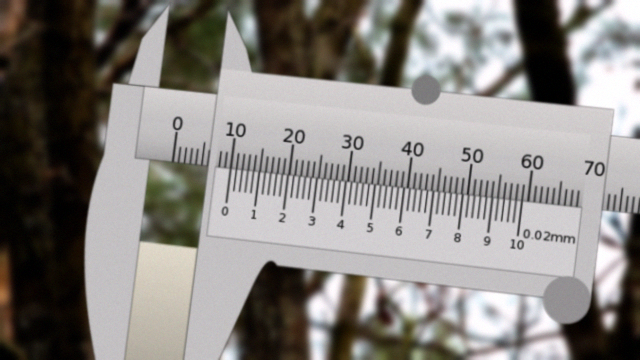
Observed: 10.0 mm
